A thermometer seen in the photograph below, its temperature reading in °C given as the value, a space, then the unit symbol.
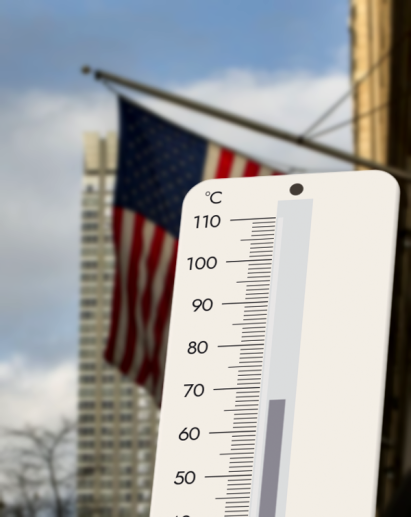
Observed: 67 °C
